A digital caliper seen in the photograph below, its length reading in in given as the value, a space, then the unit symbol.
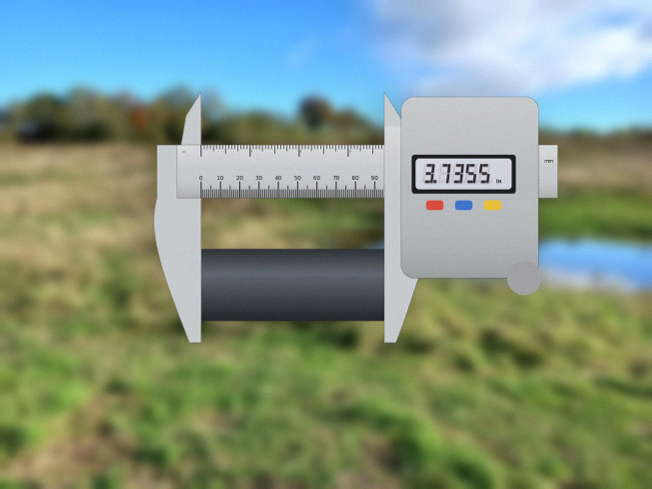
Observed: 3.7355 in
